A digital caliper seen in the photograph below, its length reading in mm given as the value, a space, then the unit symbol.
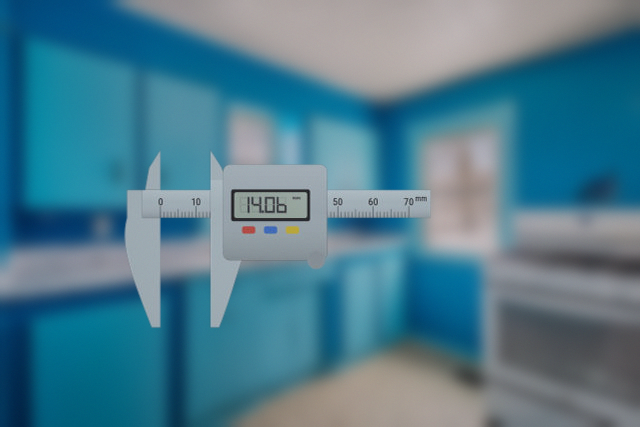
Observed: 14.06 mm
